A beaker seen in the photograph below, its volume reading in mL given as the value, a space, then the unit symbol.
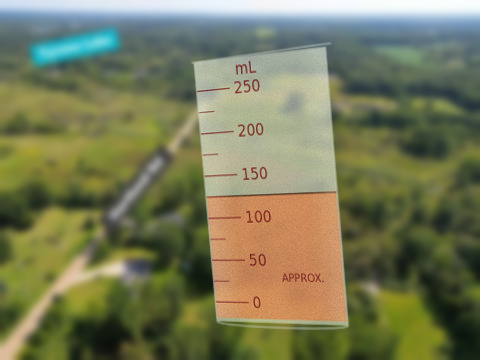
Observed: 125 mL
